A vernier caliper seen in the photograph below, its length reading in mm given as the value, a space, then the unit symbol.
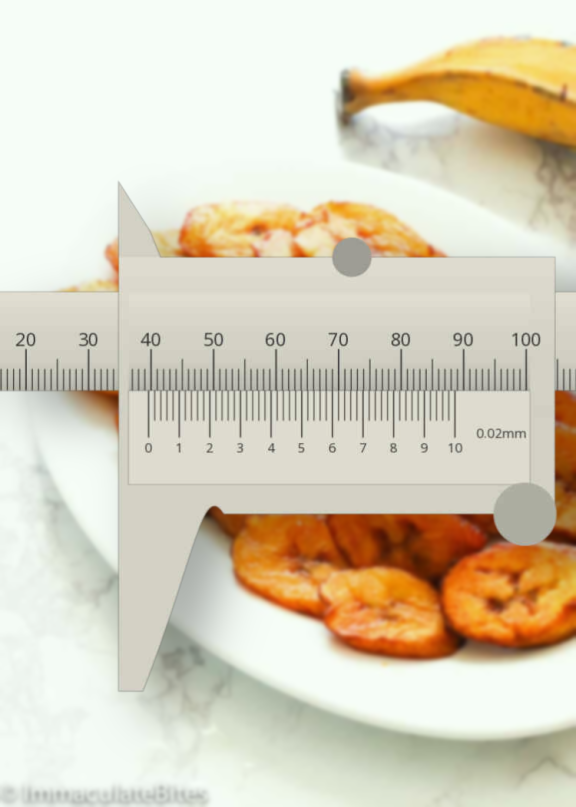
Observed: 39.6 mm
